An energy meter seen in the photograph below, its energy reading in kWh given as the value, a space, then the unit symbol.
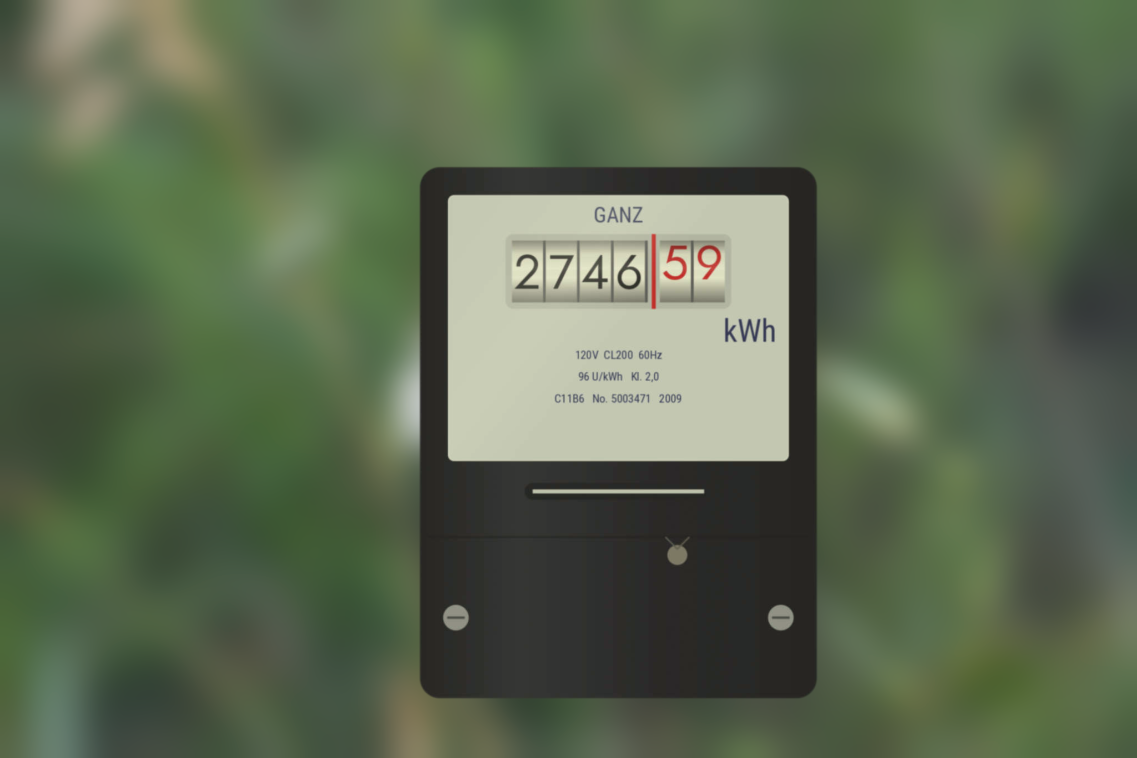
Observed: 2746.59 kWh
